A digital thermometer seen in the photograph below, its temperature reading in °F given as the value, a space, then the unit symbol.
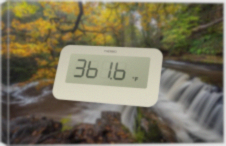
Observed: 361.6 °F
